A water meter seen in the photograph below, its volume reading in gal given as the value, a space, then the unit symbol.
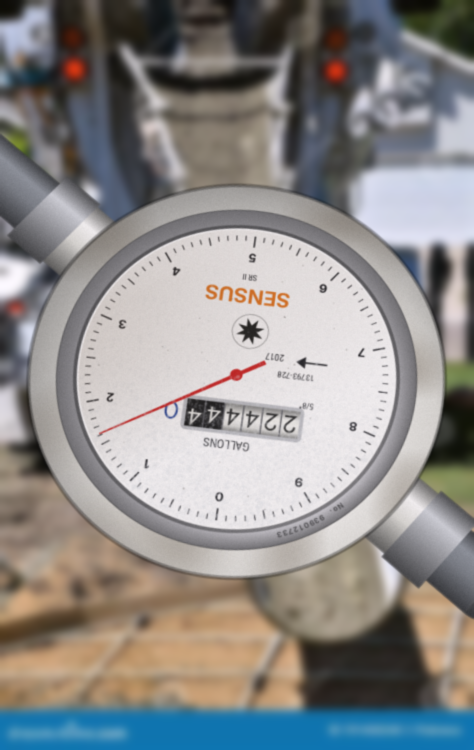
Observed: 2244441.6 gal
